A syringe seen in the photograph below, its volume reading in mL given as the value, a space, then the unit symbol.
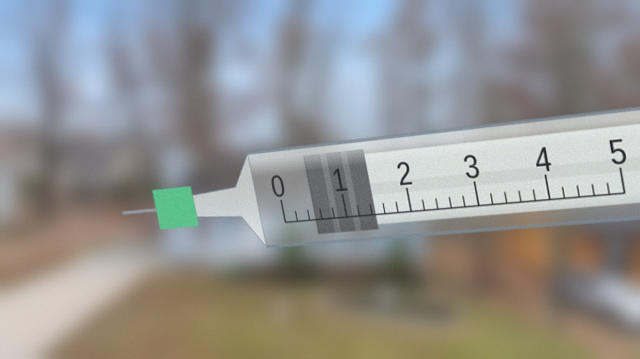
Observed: 0.5 mL
